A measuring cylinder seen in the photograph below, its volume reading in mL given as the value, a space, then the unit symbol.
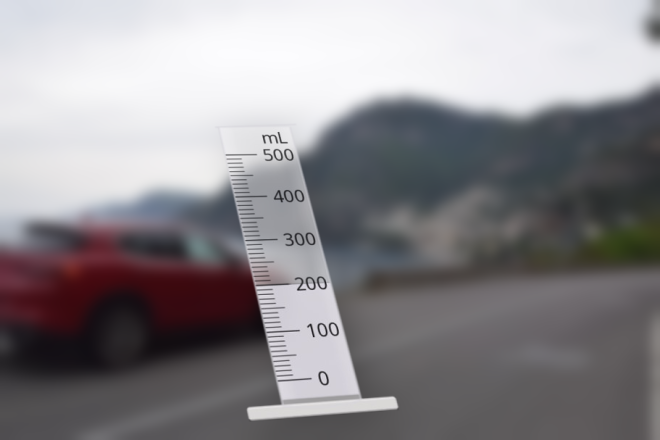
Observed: 200 mL
